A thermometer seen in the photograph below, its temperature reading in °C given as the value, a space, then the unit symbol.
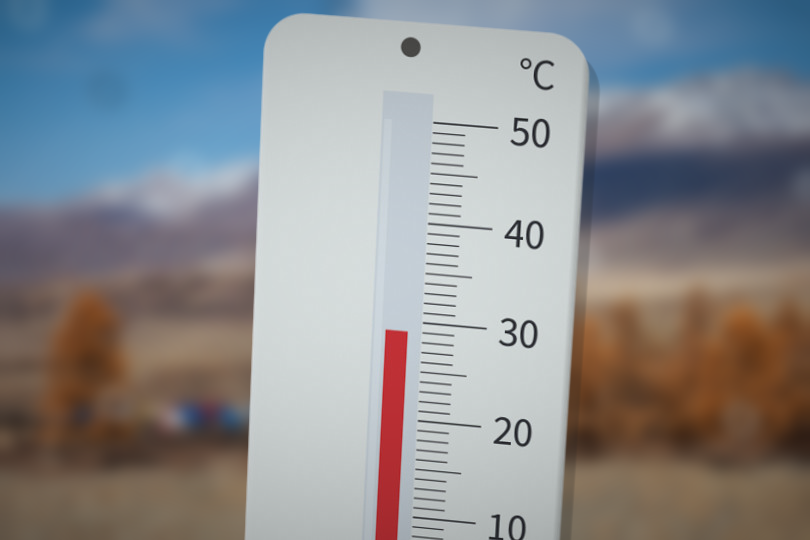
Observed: 29 °C
